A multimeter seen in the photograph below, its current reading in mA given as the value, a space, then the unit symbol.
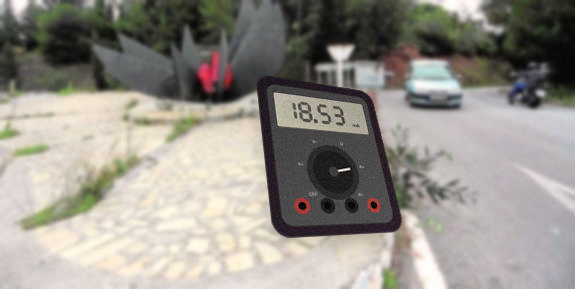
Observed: 18.53 mA
